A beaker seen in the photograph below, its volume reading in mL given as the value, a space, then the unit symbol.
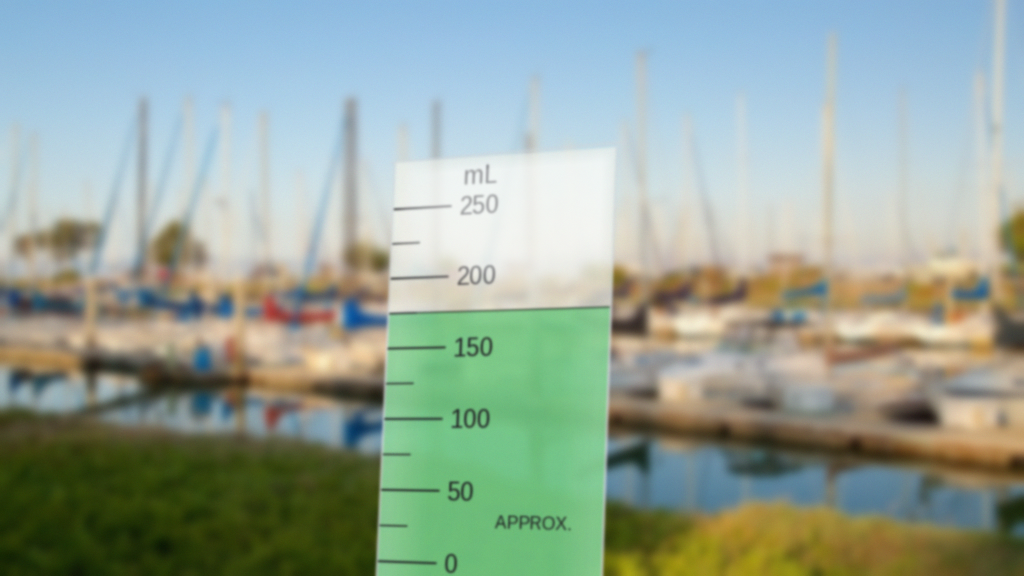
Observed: 175 mL
